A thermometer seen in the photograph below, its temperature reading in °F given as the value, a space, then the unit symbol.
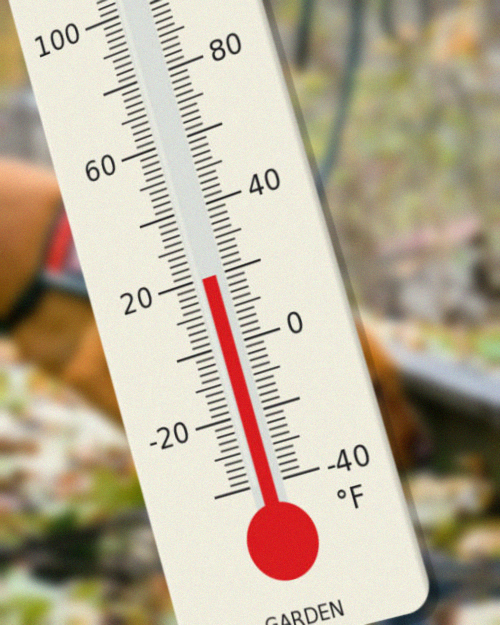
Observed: 20 °F
